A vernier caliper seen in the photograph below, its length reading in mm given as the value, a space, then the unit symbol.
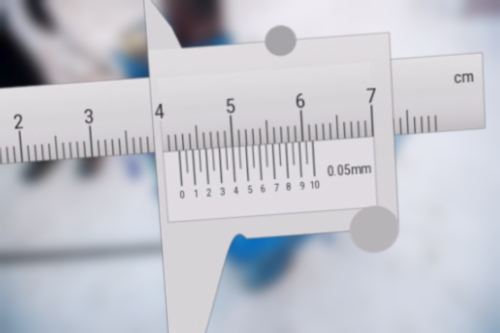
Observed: 42.4 mm
